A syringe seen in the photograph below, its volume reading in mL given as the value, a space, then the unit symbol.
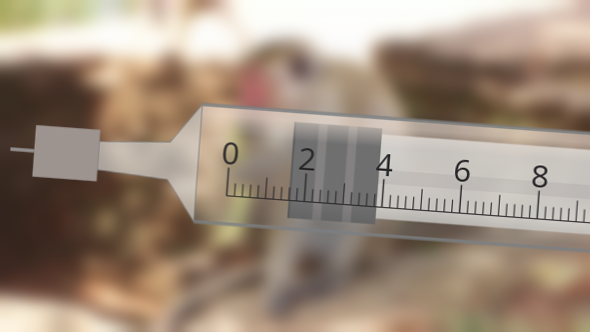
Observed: 1.6 mL
